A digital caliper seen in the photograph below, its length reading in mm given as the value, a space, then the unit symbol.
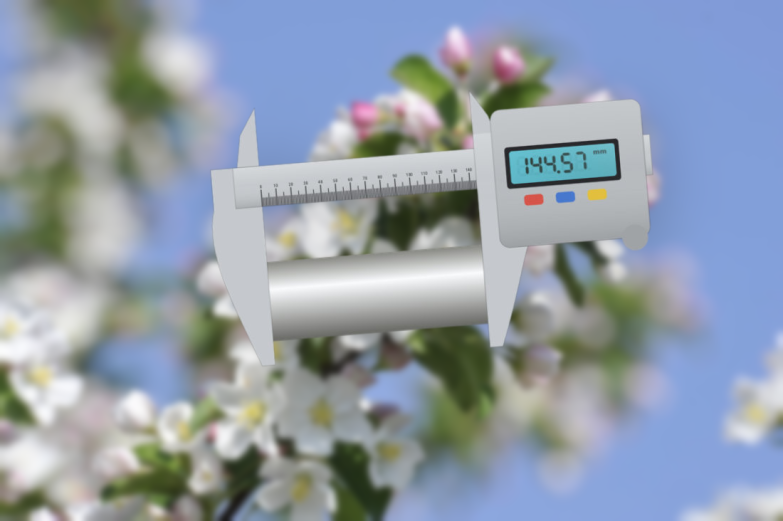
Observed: 144.57 mm
